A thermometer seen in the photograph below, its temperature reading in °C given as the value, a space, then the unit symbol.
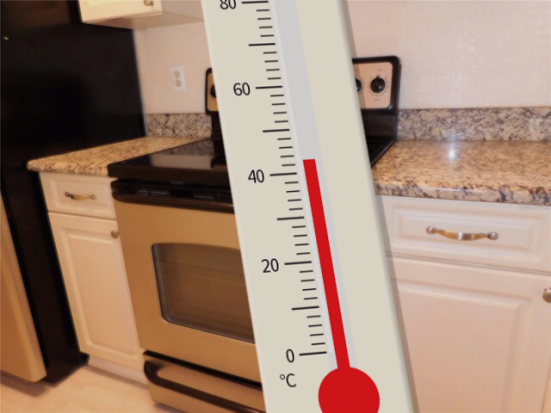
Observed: 43 °C
